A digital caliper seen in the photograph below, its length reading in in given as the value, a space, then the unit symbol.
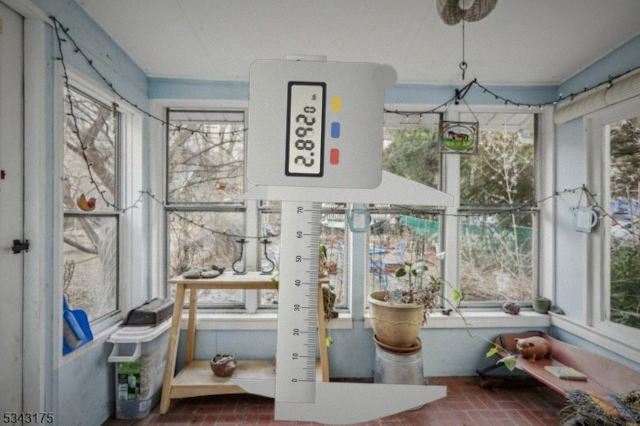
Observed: 2.8920 in
